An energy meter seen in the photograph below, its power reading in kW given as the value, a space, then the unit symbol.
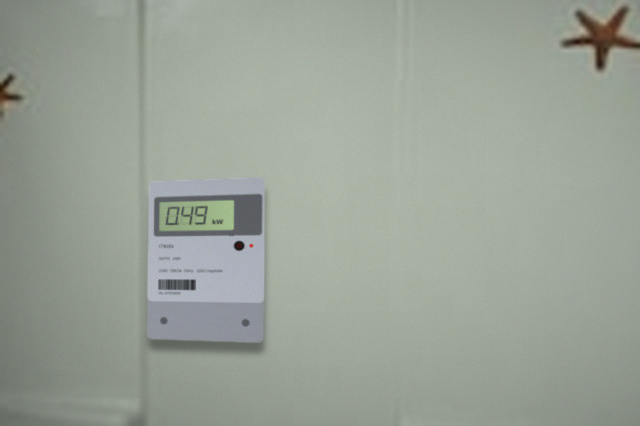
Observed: 0.49 kW
